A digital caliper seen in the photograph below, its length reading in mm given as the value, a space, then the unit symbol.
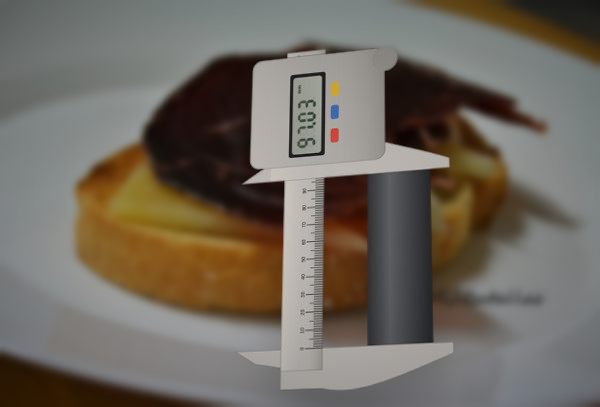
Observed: 97.03 mm
